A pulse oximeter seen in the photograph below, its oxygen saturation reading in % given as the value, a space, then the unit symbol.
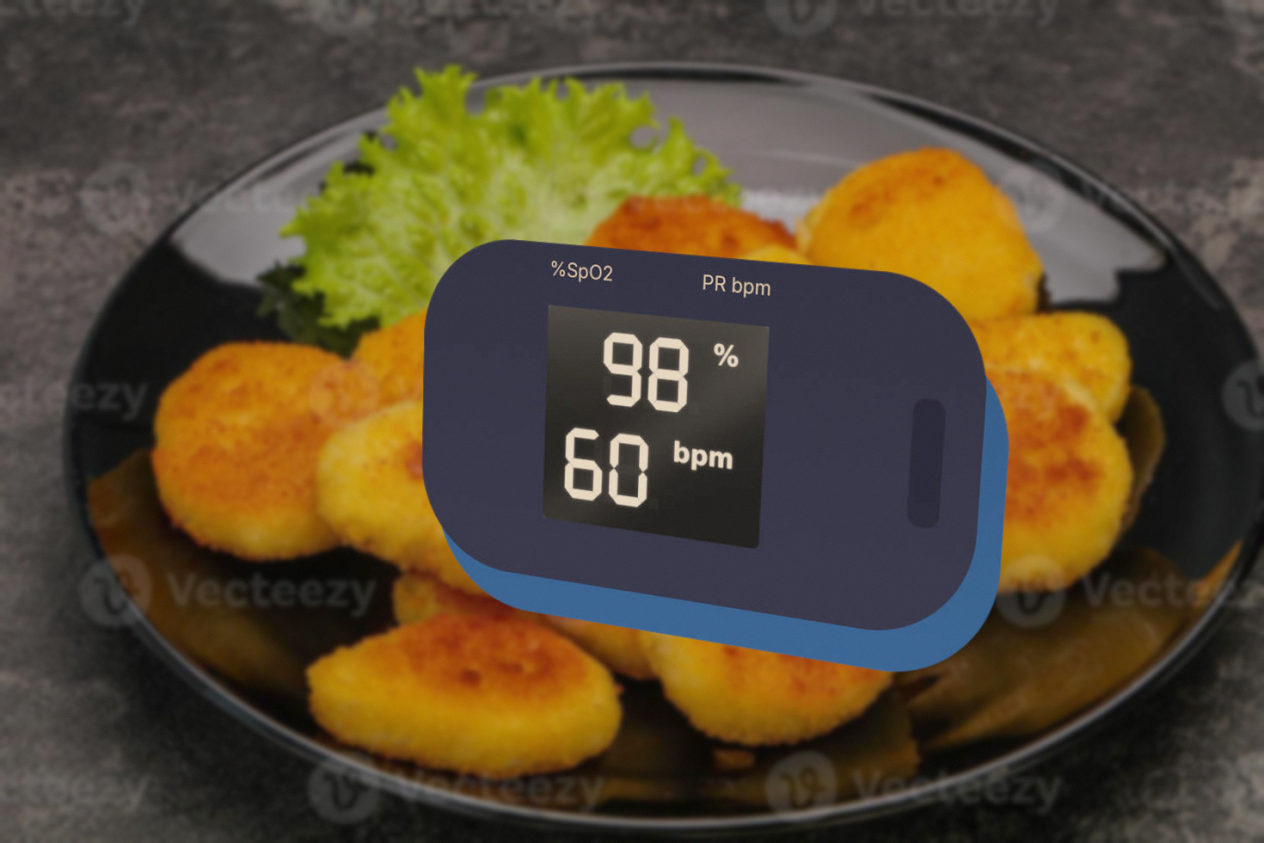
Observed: 98 %
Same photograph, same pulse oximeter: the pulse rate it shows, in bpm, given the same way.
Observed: 60 bpm
